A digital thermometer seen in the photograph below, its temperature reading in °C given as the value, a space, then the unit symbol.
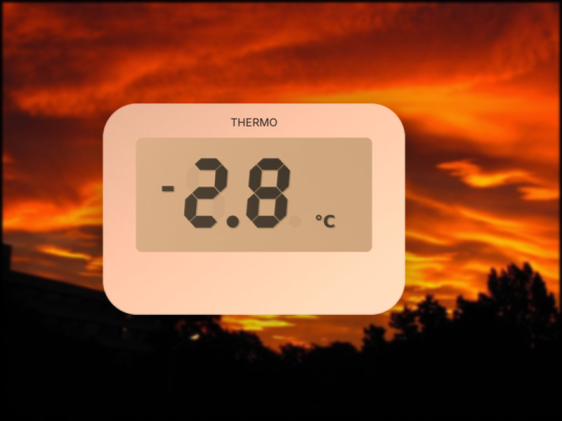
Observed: -2.8 °C
